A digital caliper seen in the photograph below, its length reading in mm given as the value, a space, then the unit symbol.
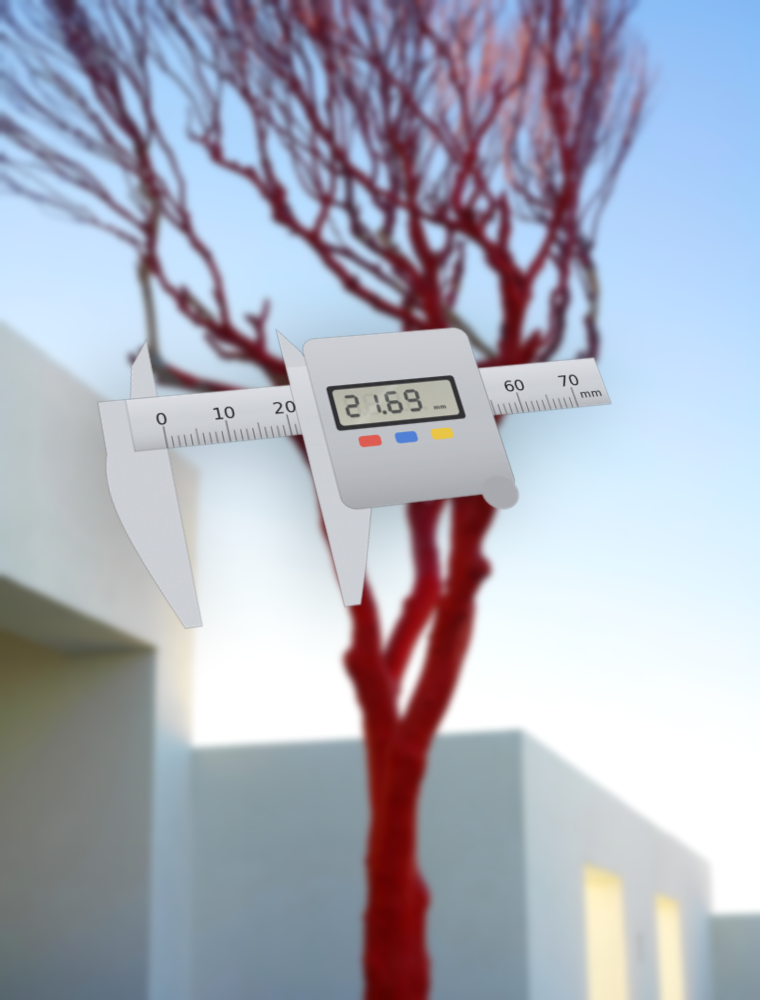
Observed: 21.69 mm
